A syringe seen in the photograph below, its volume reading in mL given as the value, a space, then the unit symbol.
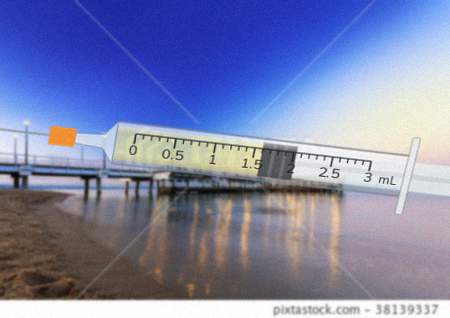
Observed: 1.6 mL
